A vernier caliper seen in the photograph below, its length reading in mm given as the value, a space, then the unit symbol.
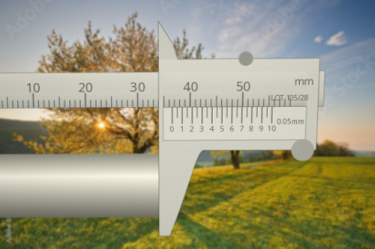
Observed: 36.6 mm
